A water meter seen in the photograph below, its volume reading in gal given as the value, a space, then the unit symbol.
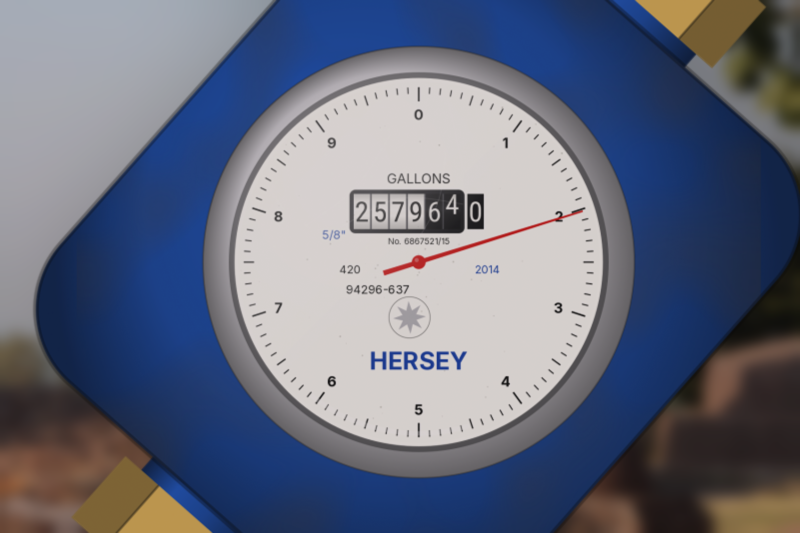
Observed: 2579642.0 gal
